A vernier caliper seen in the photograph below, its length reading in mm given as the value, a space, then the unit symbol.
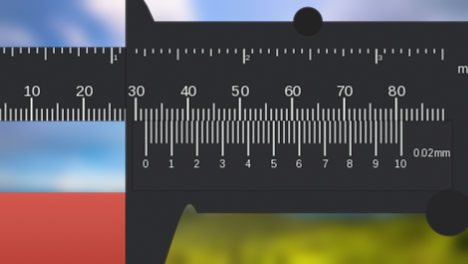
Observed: 32.0 mm
